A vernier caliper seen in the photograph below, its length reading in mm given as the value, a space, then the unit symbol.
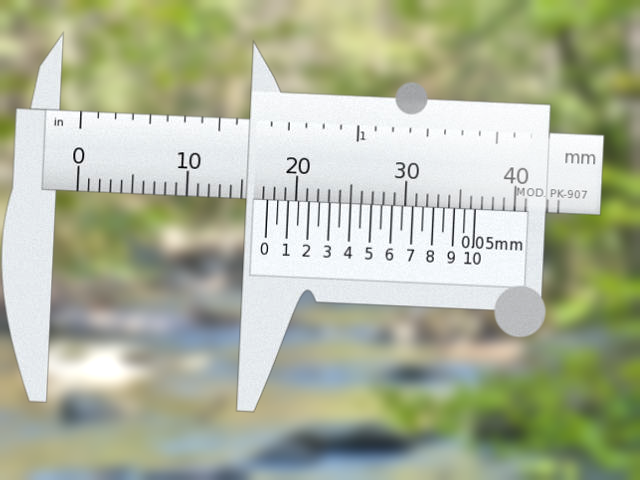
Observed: 17.4 mm
